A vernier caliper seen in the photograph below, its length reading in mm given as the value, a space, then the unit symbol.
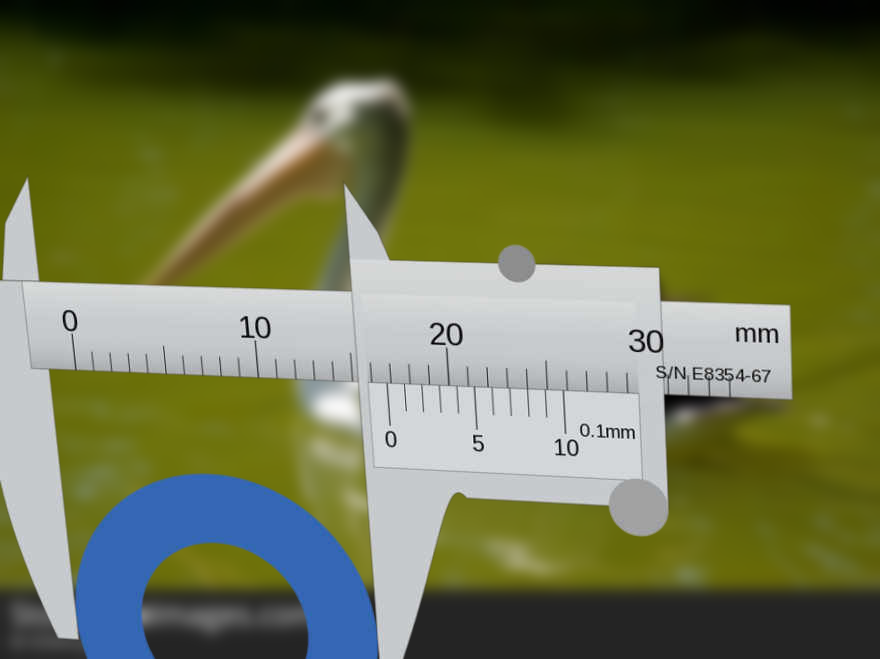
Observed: 16.8 mm
